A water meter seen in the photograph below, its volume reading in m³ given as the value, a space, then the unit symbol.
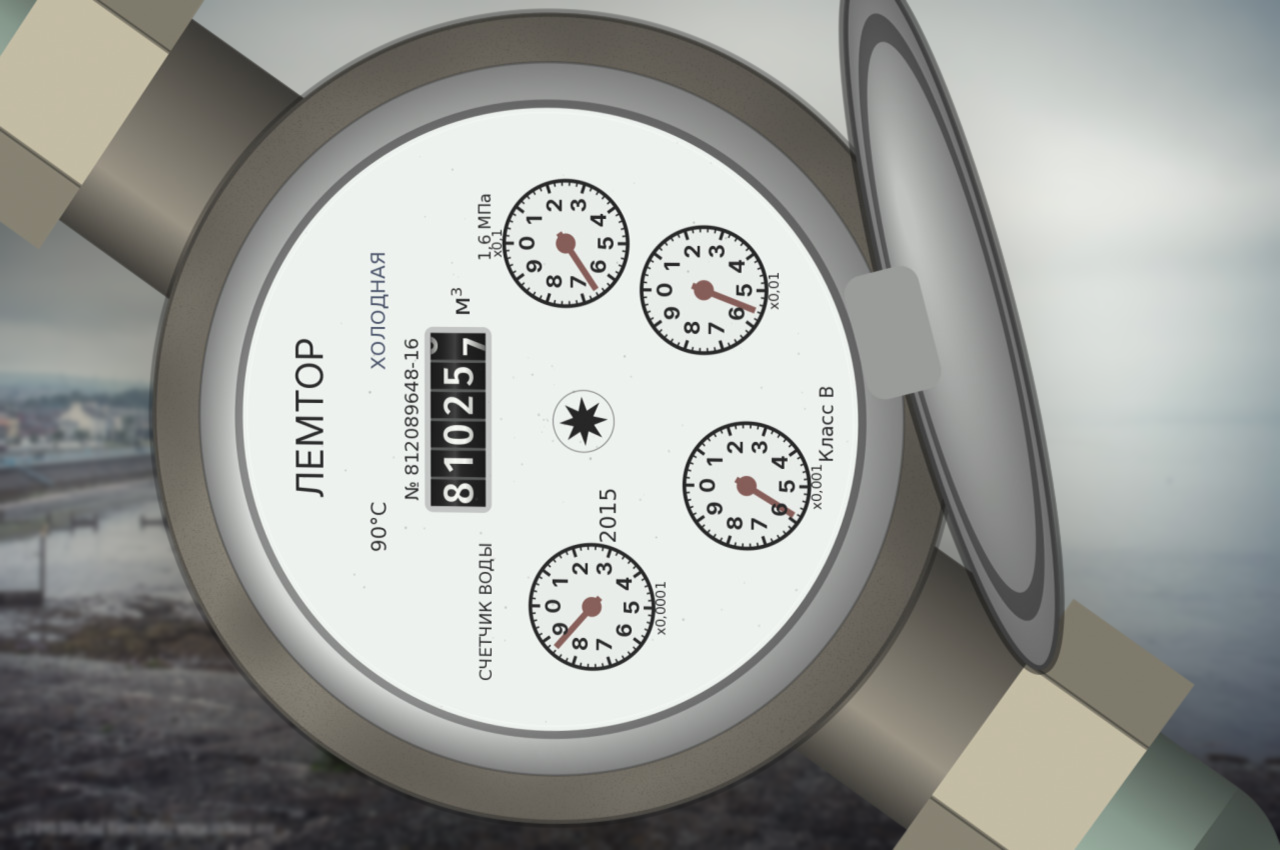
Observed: 810256.6558 m³
